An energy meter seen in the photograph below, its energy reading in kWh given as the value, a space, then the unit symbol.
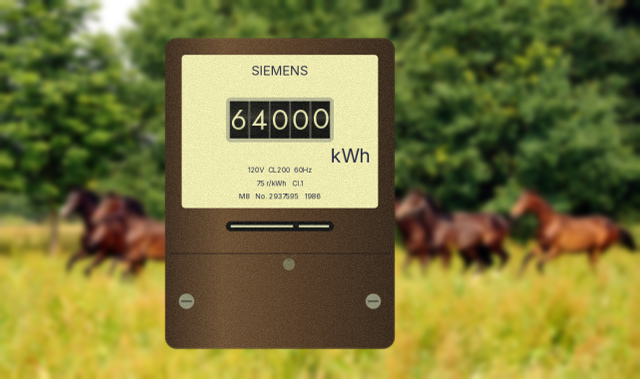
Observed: 64000 kWh
